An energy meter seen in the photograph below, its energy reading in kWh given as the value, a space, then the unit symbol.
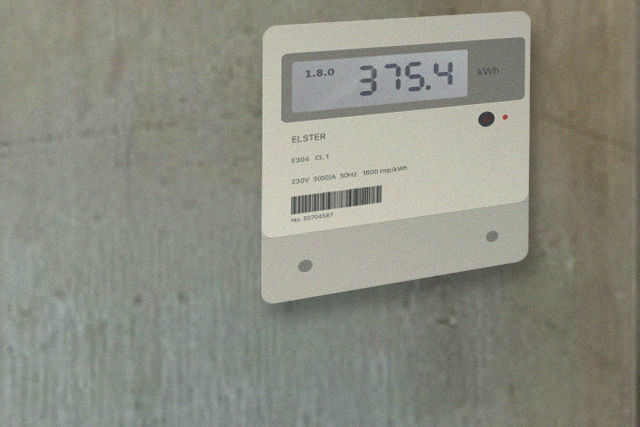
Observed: 375.4 kWh
